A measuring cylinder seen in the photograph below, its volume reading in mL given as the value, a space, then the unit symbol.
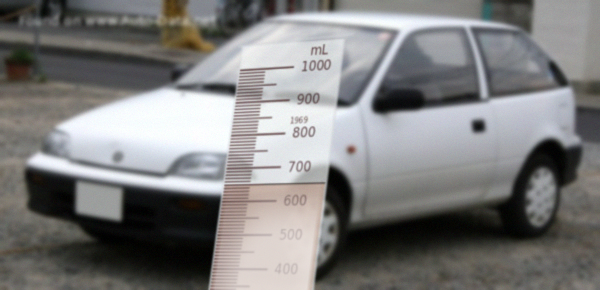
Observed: 650 mL
